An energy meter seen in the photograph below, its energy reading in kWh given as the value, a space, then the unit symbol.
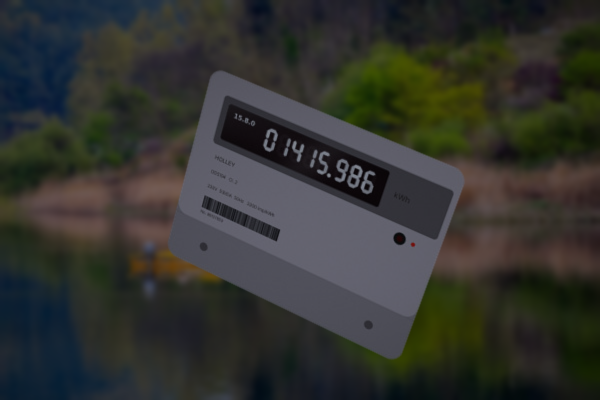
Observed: 1415.986 kWh
